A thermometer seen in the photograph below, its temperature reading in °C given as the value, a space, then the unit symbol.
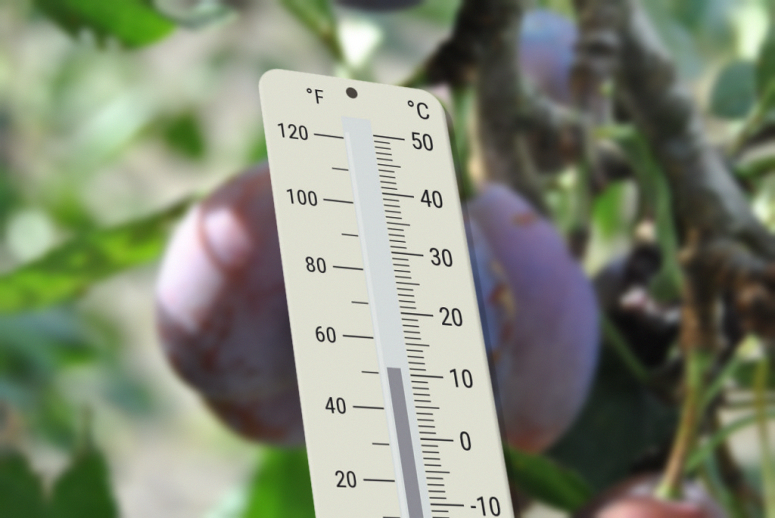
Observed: 11 °C
